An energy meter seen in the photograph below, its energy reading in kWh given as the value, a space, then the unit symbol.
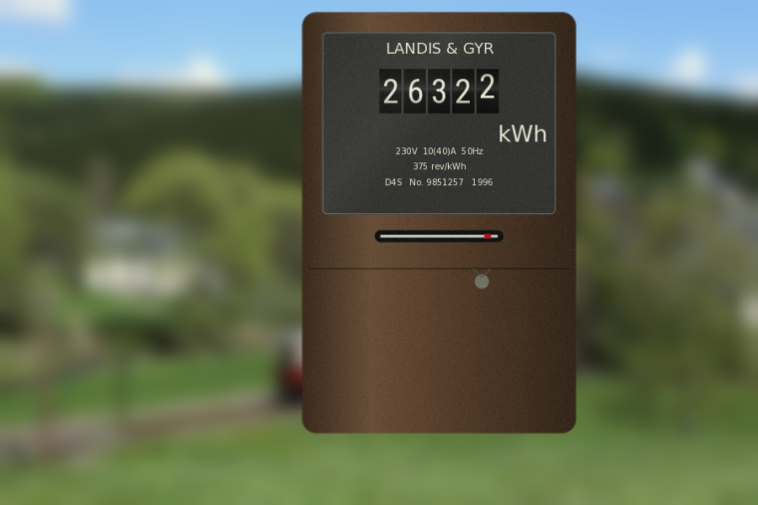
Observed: 26322 kWh
